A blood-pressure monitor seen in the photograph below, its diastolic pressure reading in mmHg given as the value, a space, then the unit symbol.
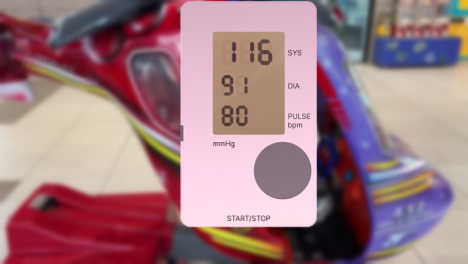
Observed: 91 mmHg
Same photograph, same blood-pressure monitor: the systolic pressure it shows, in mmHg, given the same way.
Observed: 116 mmHg
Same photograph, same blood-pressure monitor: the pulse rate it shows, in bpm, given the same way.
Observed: 80 bpm
